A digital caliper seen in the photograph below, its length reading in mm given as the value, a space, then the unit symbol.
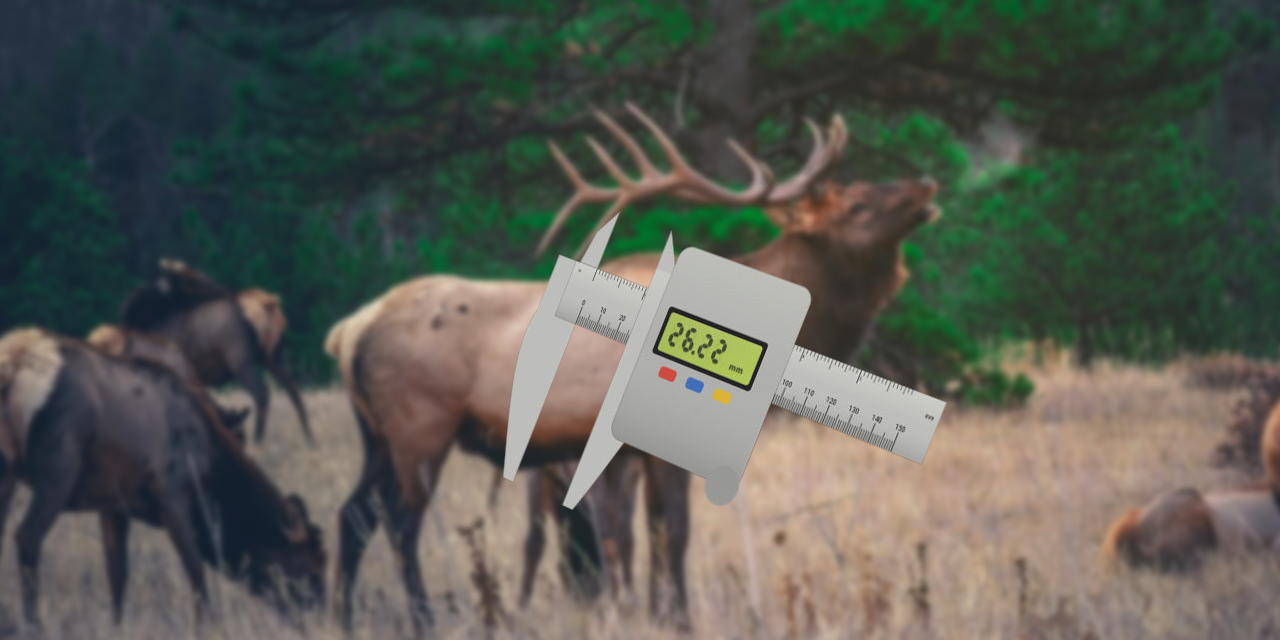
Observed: 26.22 mm
